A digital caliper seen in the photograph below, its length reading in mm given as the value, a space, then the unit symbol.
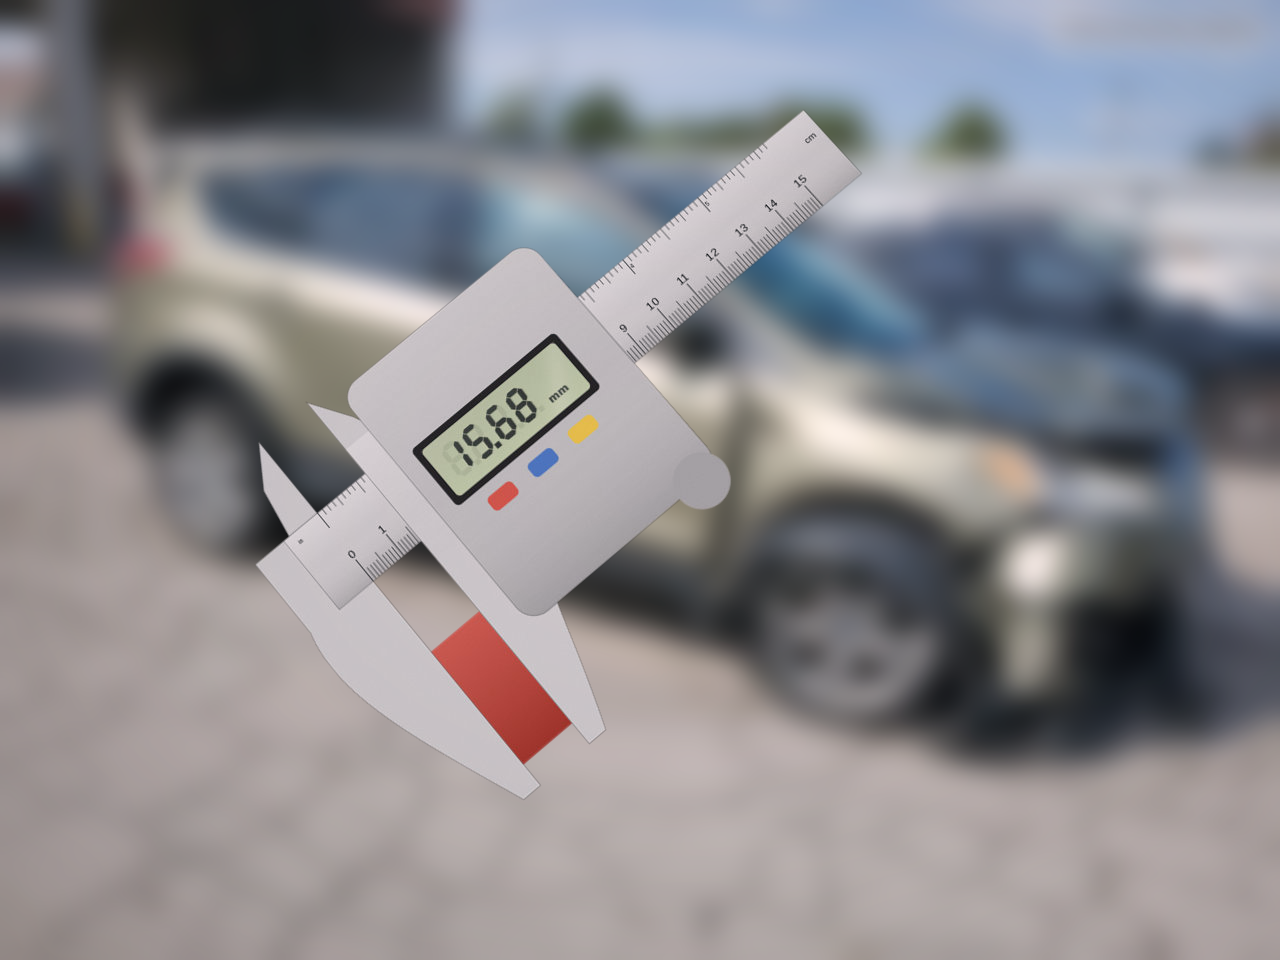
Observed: 15.68 mm
